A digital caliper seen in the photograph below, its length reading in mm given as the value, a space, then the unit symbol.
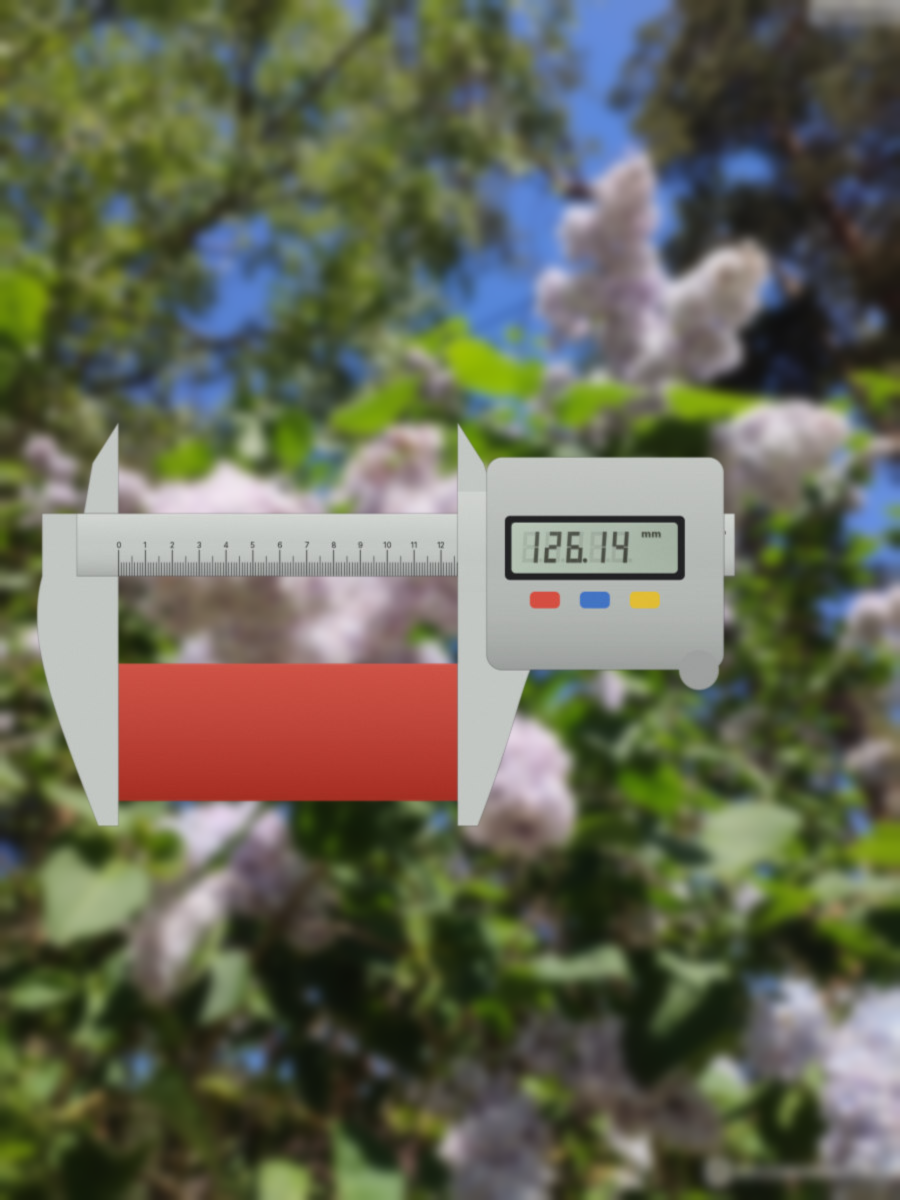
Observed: 126.14 mm
